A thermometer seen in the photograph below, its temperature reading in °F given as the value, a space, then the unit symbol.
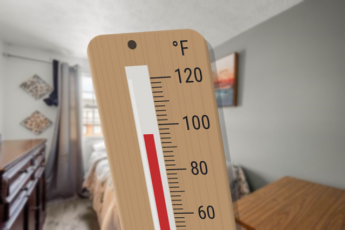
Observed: 96 °F
